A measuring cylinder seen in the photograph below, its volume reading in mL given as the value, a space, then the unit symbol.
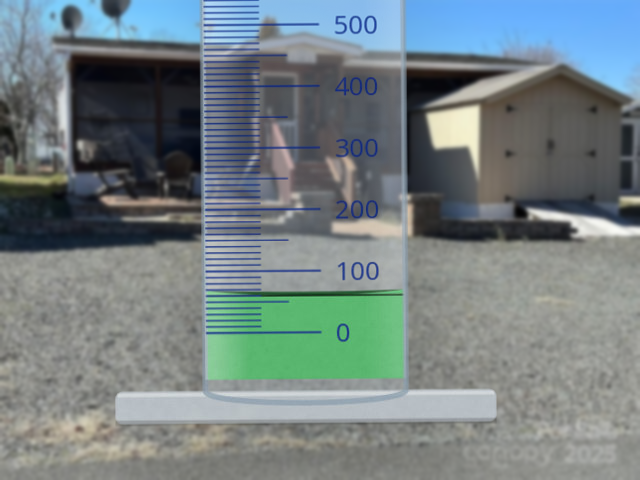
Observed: 60 mL
